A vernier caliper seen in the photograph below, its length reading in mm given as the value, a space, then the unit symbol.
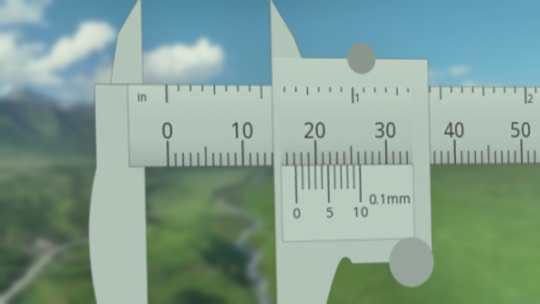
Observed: 17.2 mm
